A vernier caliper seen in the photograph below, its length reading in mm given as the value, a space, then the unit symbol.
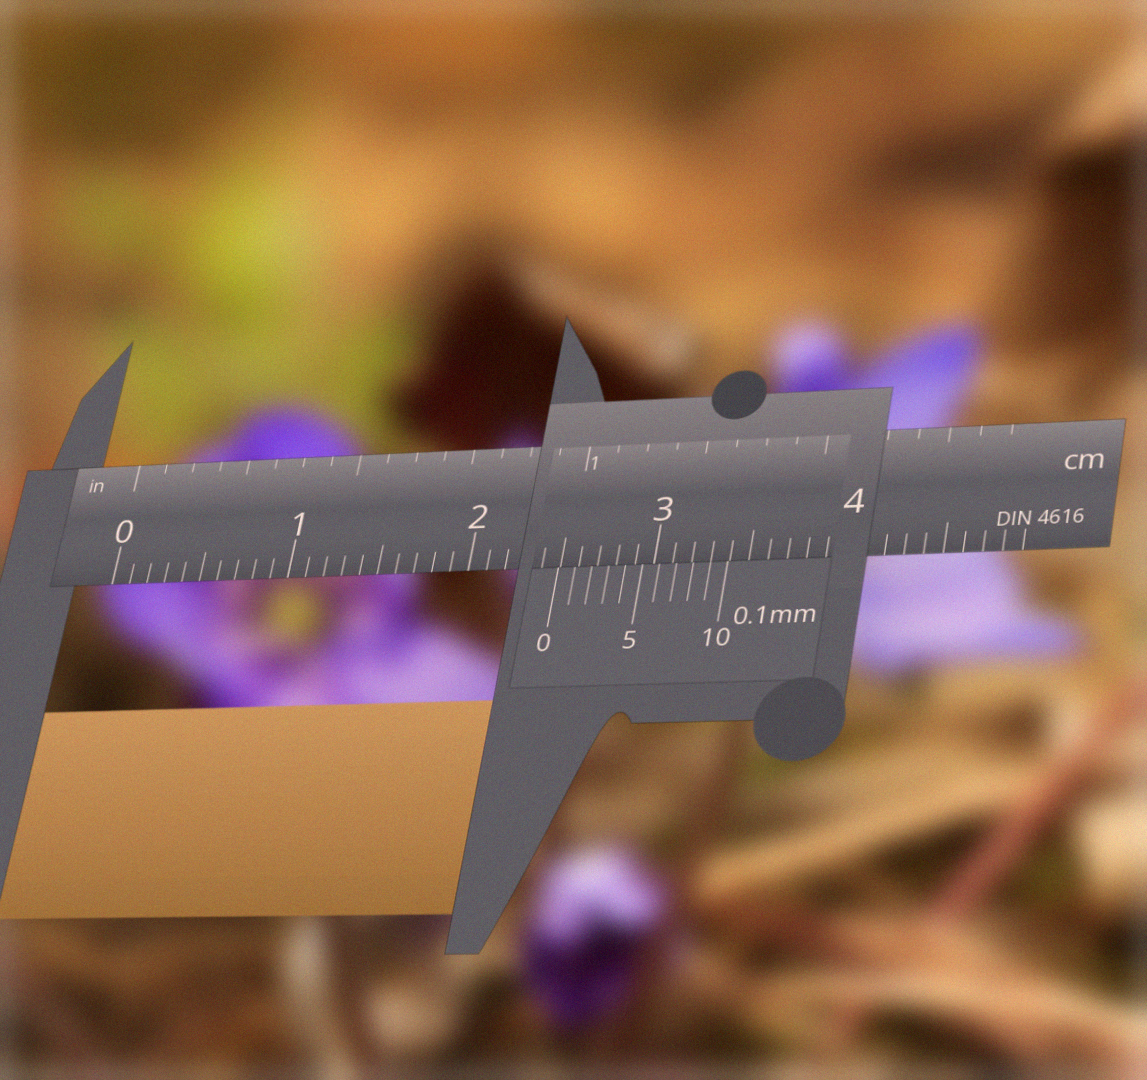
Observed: 24.9 mm
